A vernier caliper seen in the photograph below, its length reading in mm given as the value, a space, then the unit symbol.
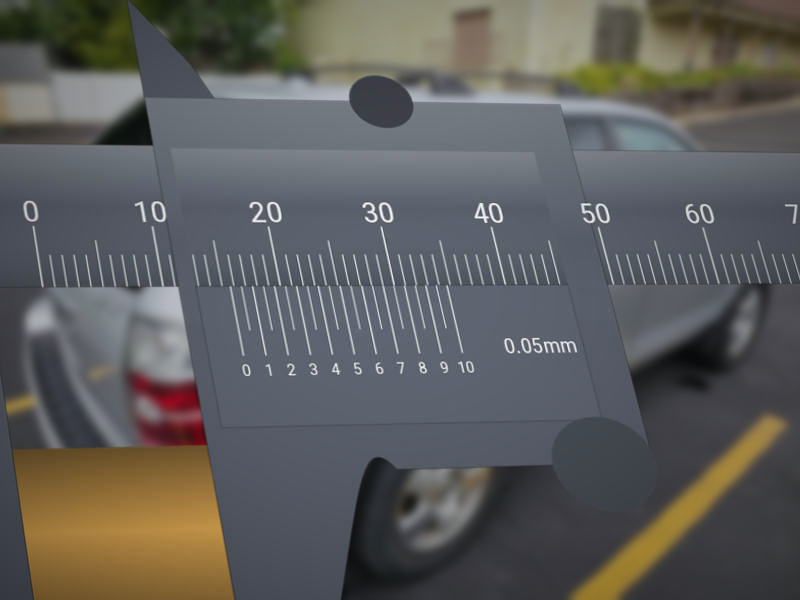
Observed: 15.7 mm
